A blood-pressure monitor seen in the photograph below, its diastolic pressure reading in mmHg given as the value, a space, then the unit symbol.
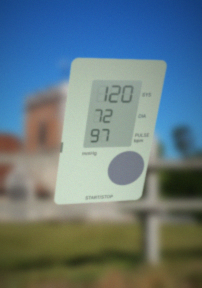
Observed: 72 mmHg
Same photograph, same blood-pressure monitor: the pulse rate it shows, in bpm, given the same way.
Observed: 97 bpm
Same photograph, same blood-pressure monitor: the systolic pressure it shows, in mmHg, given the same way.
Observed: 120 mmHg
